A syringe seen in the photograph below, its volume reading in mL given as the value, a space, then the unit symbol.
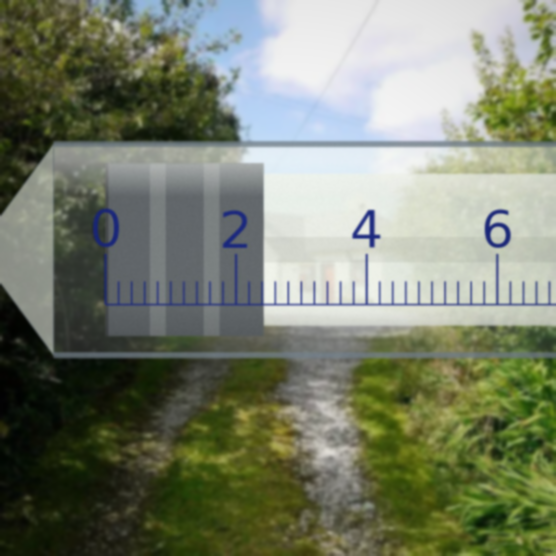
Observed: 0 mL
